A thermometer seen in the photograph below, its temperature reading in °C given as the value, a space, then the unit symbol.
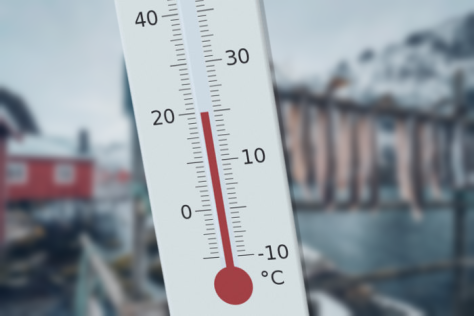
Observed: 20 °C
